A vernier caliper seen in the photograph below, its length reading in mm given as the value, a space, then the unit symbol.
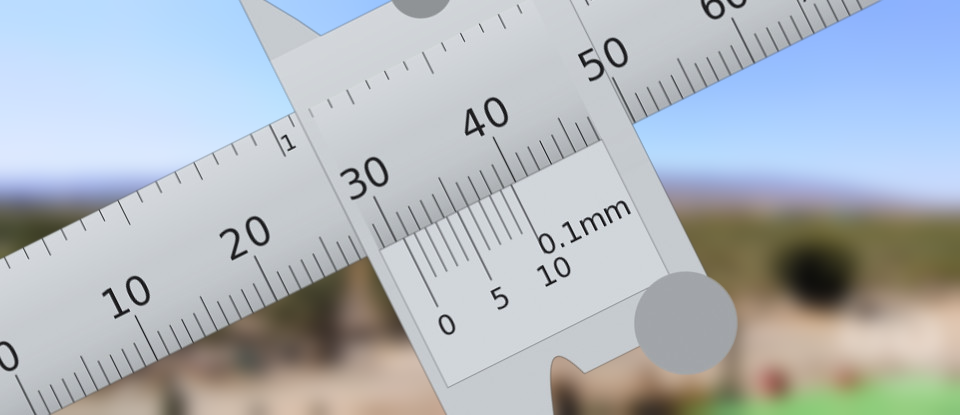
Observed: 30.6 mm
